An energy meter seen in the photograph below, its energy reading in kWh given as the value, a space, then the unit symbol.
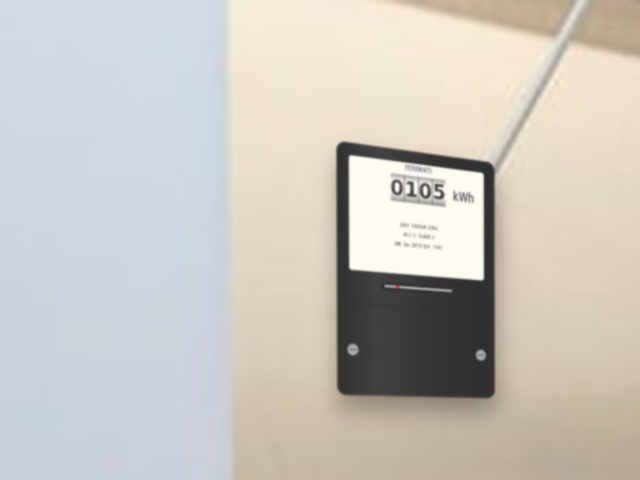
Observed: 105 kWh
